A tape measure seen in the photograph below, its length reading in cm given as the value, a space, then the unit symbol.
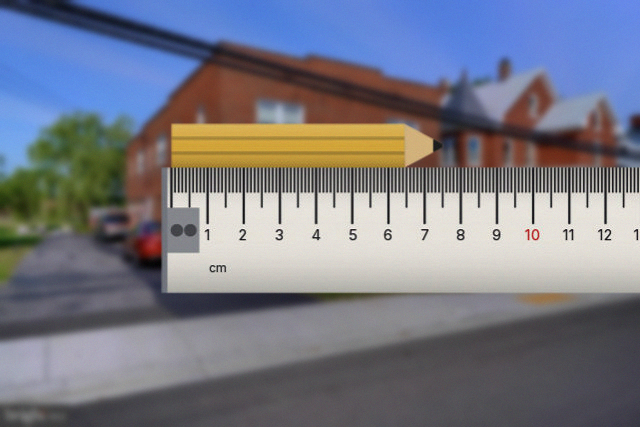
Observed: 7.5 cm
